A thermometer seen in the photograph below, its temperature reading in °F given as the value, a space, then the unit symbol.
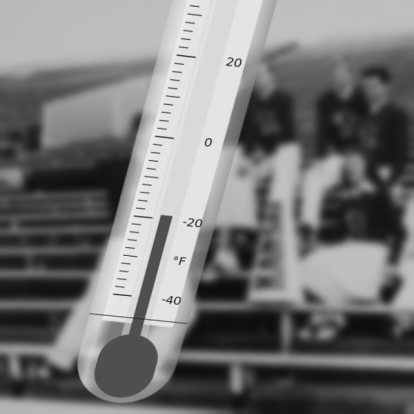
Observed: -19 °F
